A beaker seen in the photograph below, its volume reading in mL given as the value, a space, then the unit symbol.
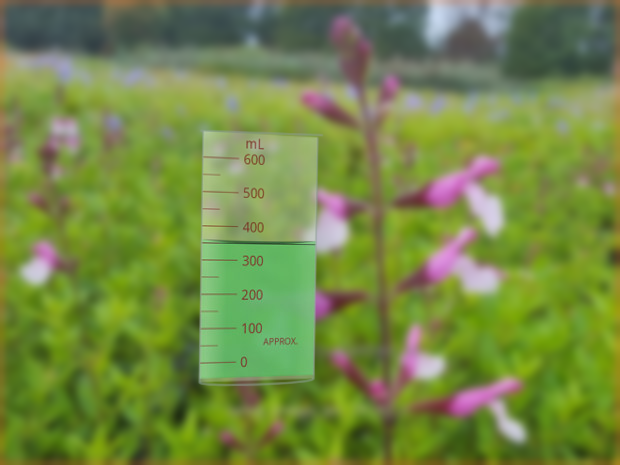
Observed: 350 mL
